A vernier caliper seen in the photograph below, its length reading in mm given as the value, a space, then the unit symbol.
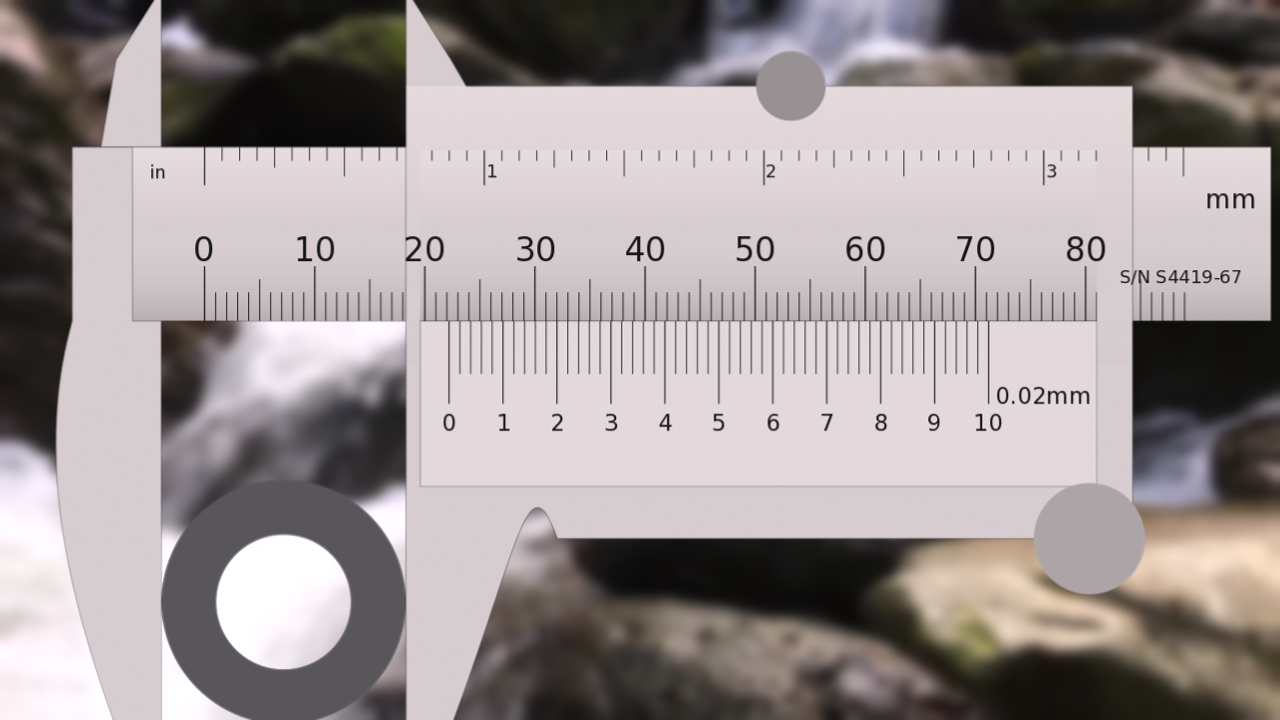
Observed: 22.2 mm
